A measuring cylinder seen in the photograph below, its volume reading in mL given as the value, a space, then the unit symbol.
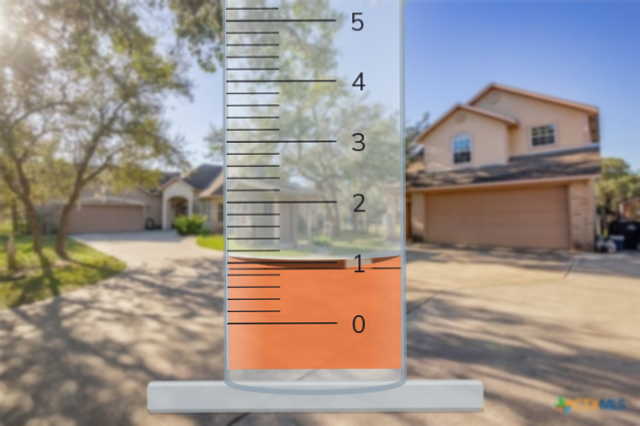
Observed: 0.9 mL
